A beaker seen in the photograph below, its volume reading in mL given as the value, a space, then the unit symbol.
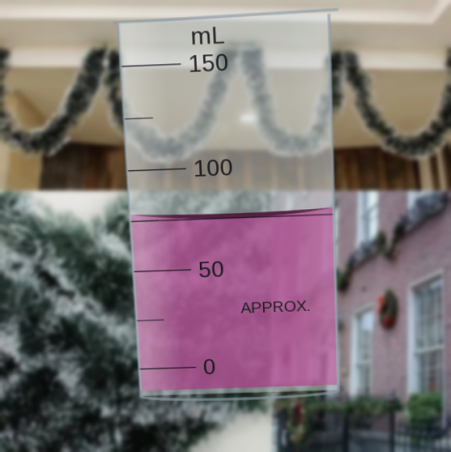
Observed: 75 mL
